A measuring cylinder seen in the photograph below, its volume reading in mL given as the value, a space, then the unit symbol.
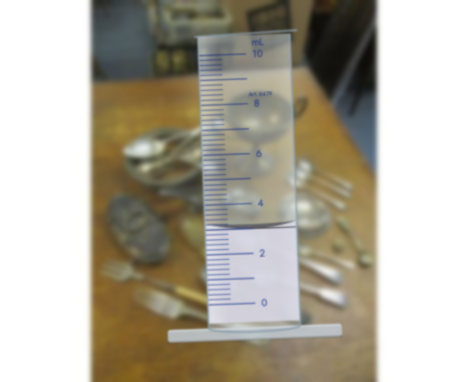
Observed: 3 mL
